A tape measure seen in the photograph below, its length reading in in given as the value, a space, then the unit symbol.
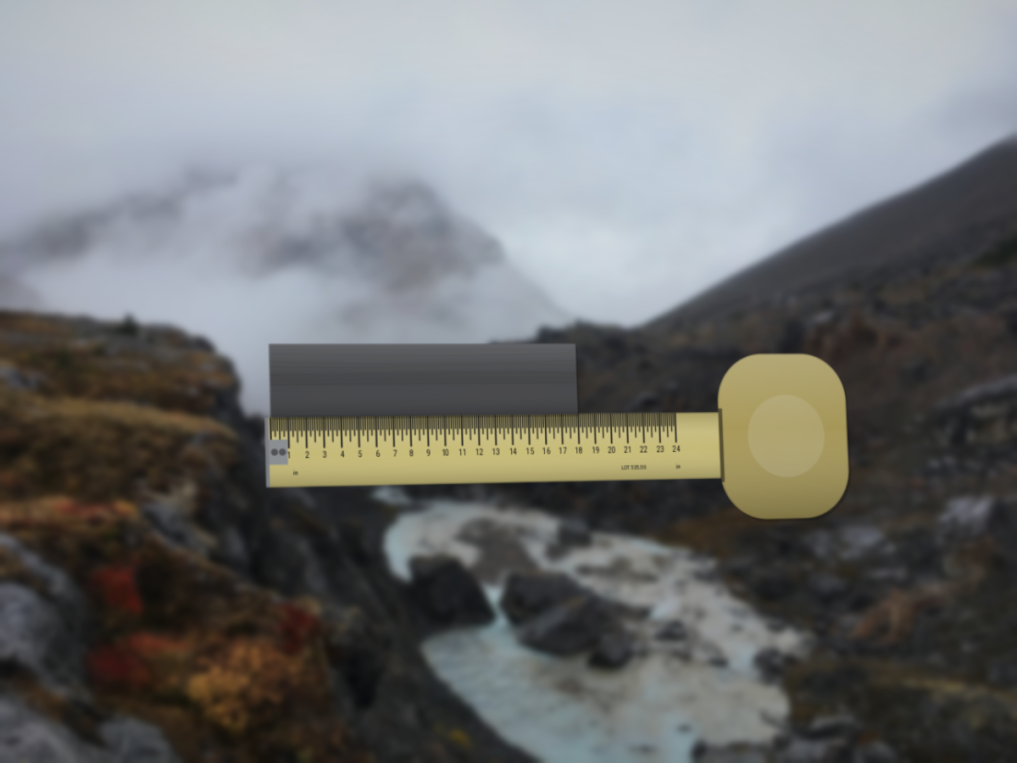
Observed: 18 in
